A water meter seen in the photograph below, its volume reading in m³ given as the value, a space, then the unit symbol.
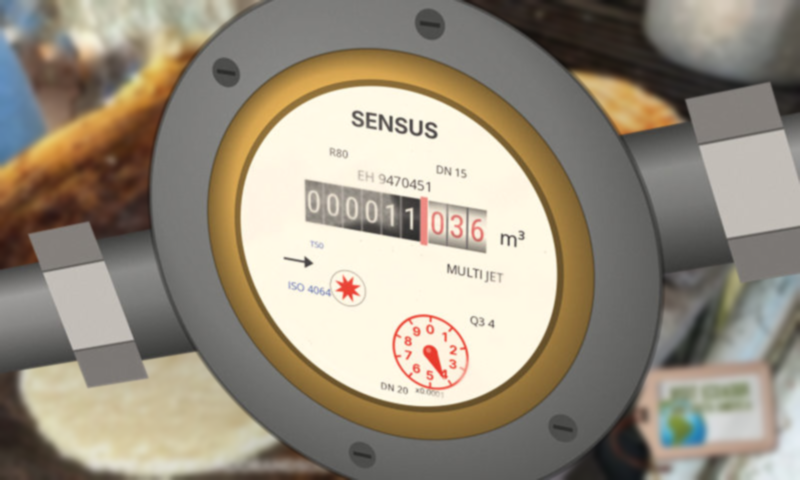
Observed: 11.0364 m³
